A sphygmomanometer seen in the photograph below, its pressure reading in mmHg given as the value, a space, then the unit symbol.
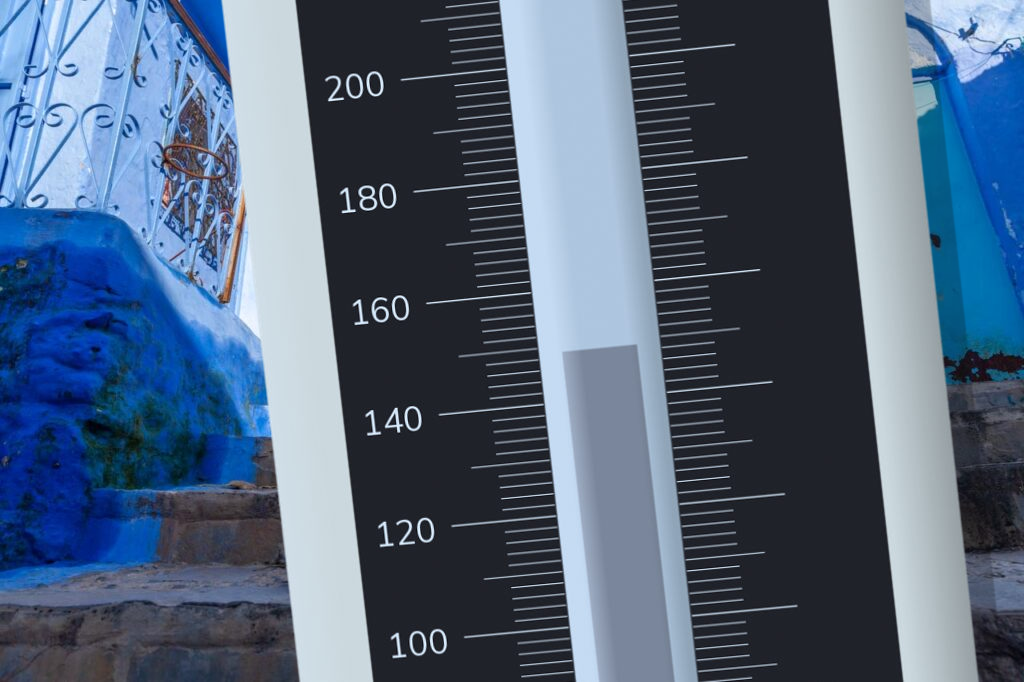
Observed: 149 mmHg
